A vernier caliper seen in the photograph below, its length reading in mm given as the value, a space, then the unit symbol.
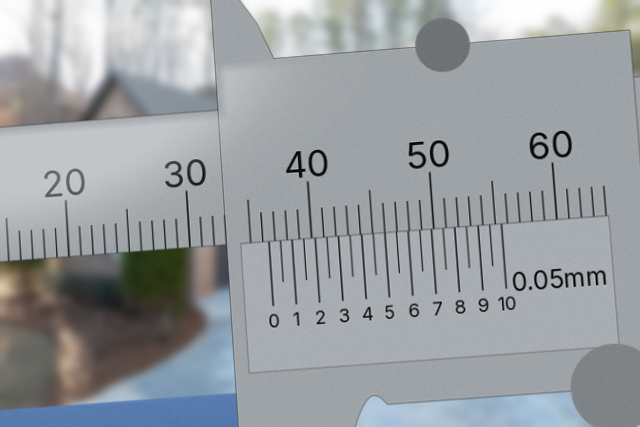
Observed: 36.5 mm
